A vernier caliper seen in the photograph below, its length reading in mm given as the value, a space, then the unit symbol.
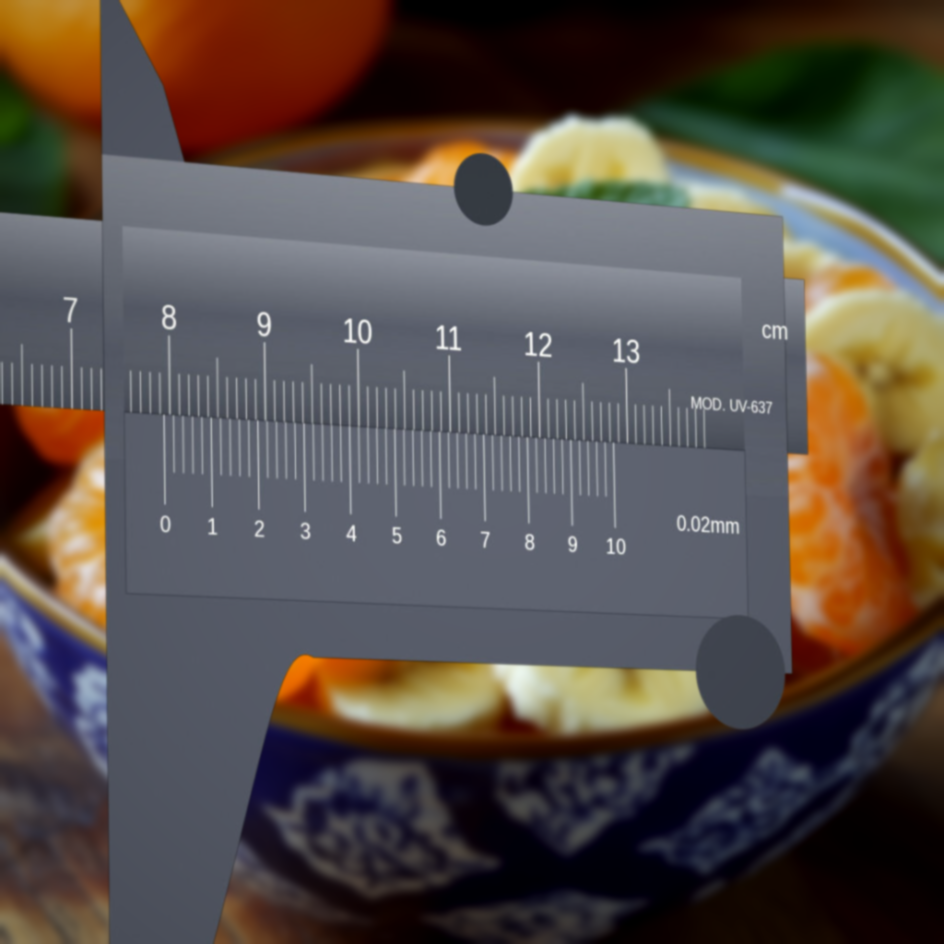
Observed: 79.4 mm
